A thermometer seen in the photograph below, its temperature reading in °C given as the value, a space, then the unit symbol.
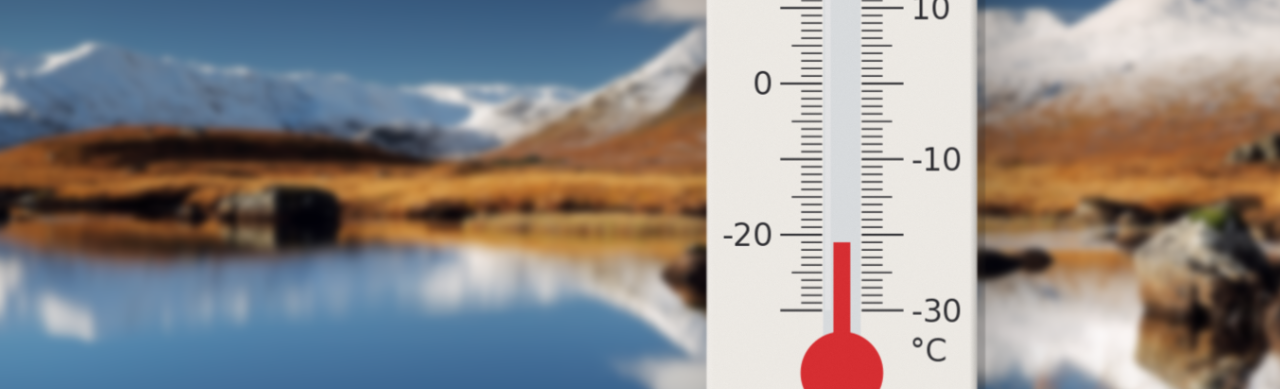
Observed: -21 °C
